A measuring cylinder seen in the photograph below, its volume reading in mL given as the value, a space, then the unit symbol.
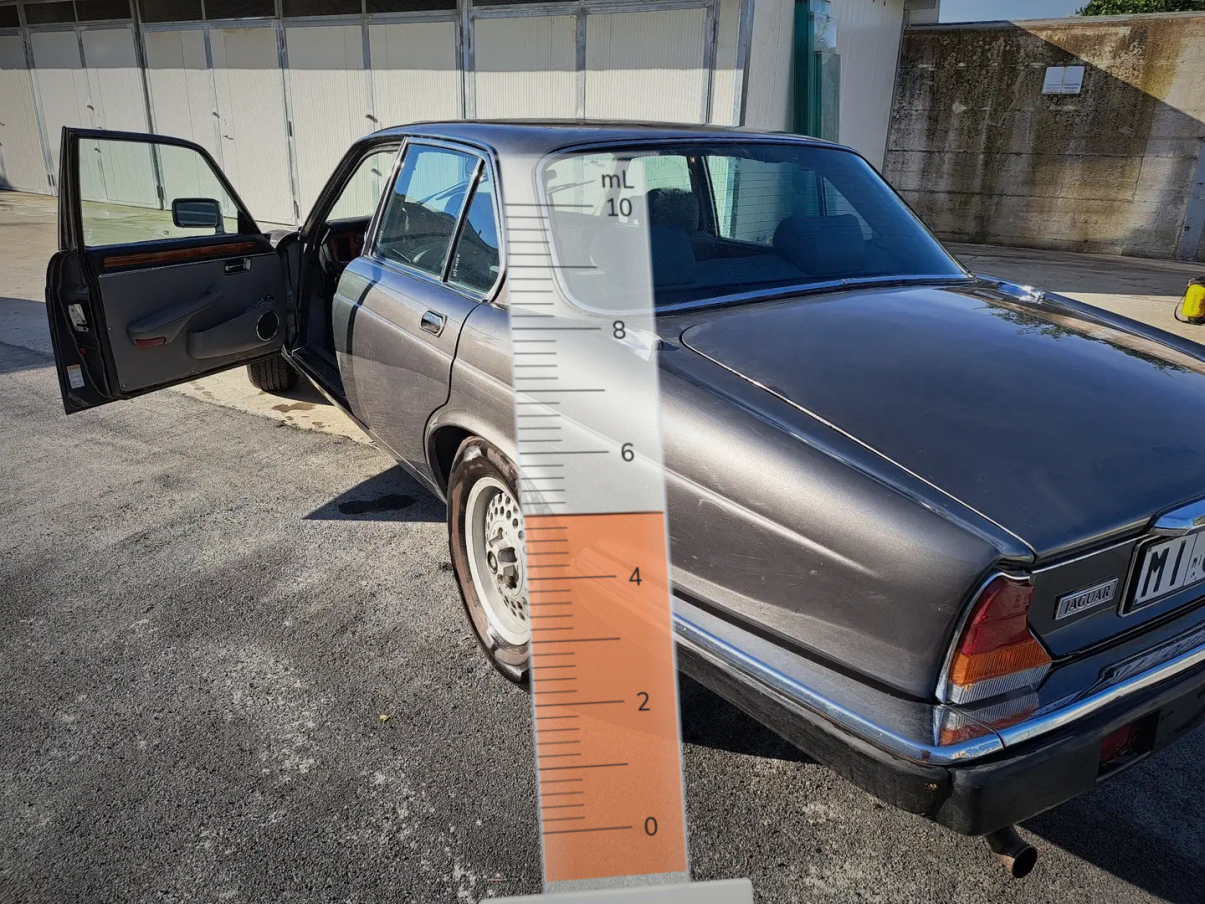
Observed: 5 mL
